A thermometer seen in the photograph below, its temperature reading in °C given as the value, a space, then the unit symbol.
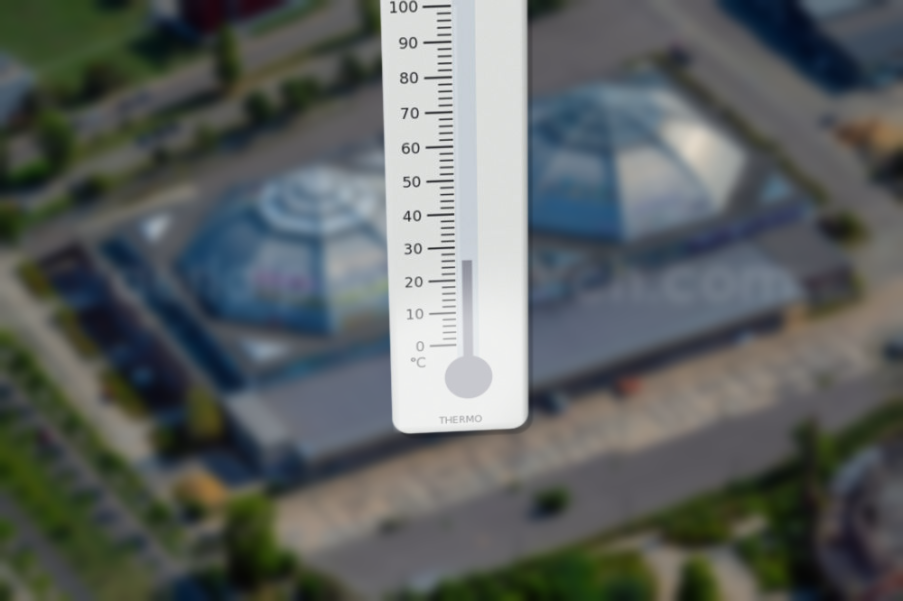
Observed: 26 °C
